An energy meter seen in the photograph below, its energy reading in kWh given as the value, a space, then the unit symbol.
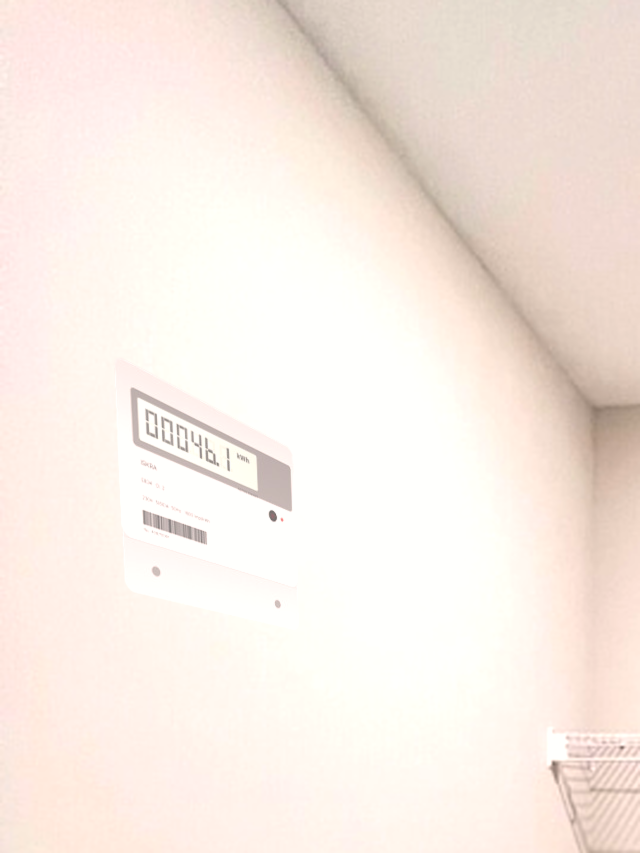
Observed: 46.1 kWh
